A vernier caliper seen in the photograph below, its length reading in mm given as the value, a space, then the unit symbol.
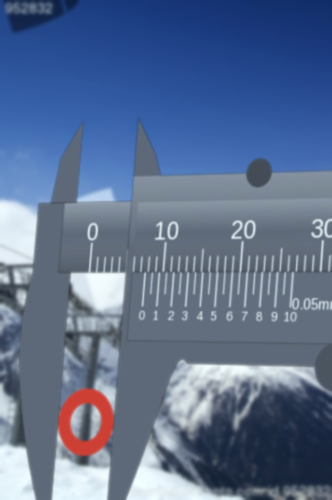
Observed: 7.6 mm
